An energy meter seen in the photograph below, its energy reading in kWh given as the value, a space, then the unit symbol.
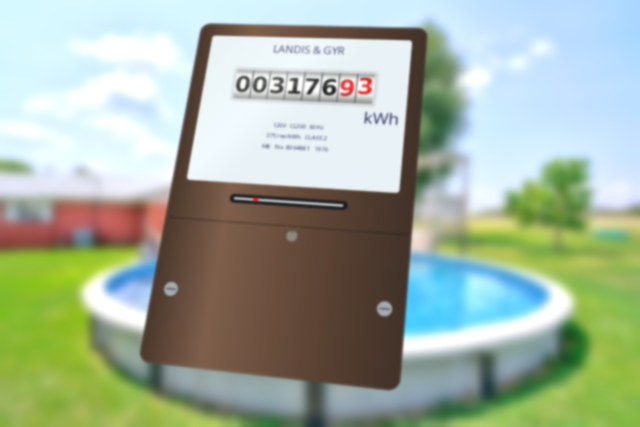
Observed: 3176.93 kWh
